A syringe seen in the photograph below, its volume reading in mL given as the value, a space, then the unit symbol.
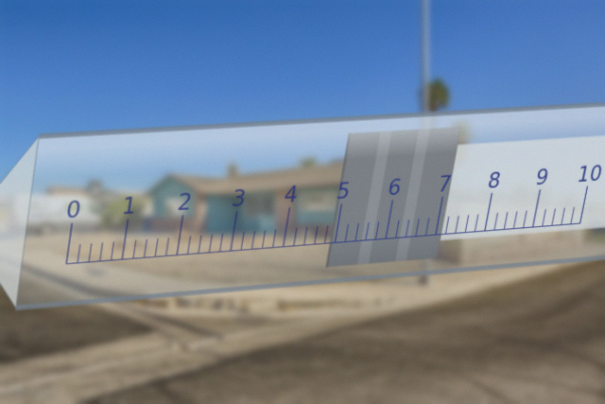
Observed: 4.9 mL
